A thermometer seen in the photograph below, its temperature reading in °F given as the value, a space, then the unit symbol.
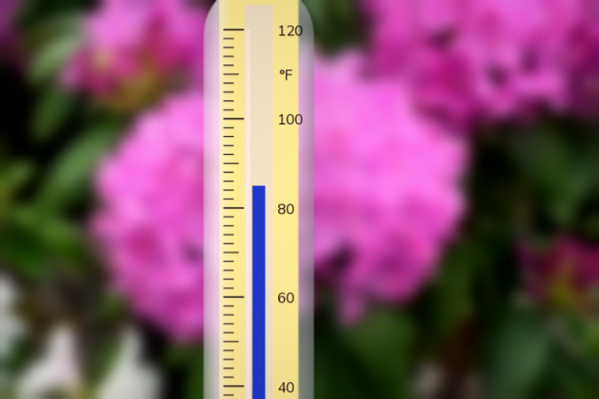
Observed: 85 °F
